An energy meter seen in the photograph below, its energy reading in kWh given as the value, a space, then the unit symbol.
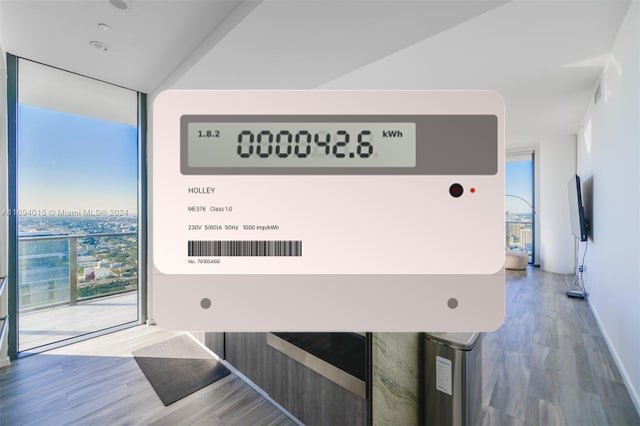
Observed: 42.6 kWh
